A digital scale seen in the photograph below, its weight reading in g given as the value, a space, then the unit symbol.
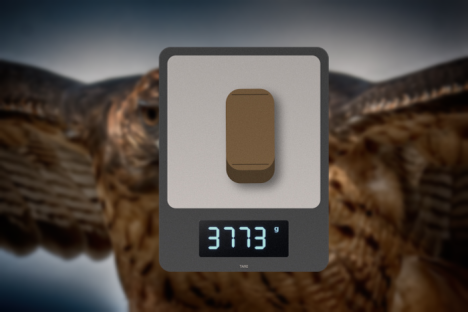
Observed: 3773 g
